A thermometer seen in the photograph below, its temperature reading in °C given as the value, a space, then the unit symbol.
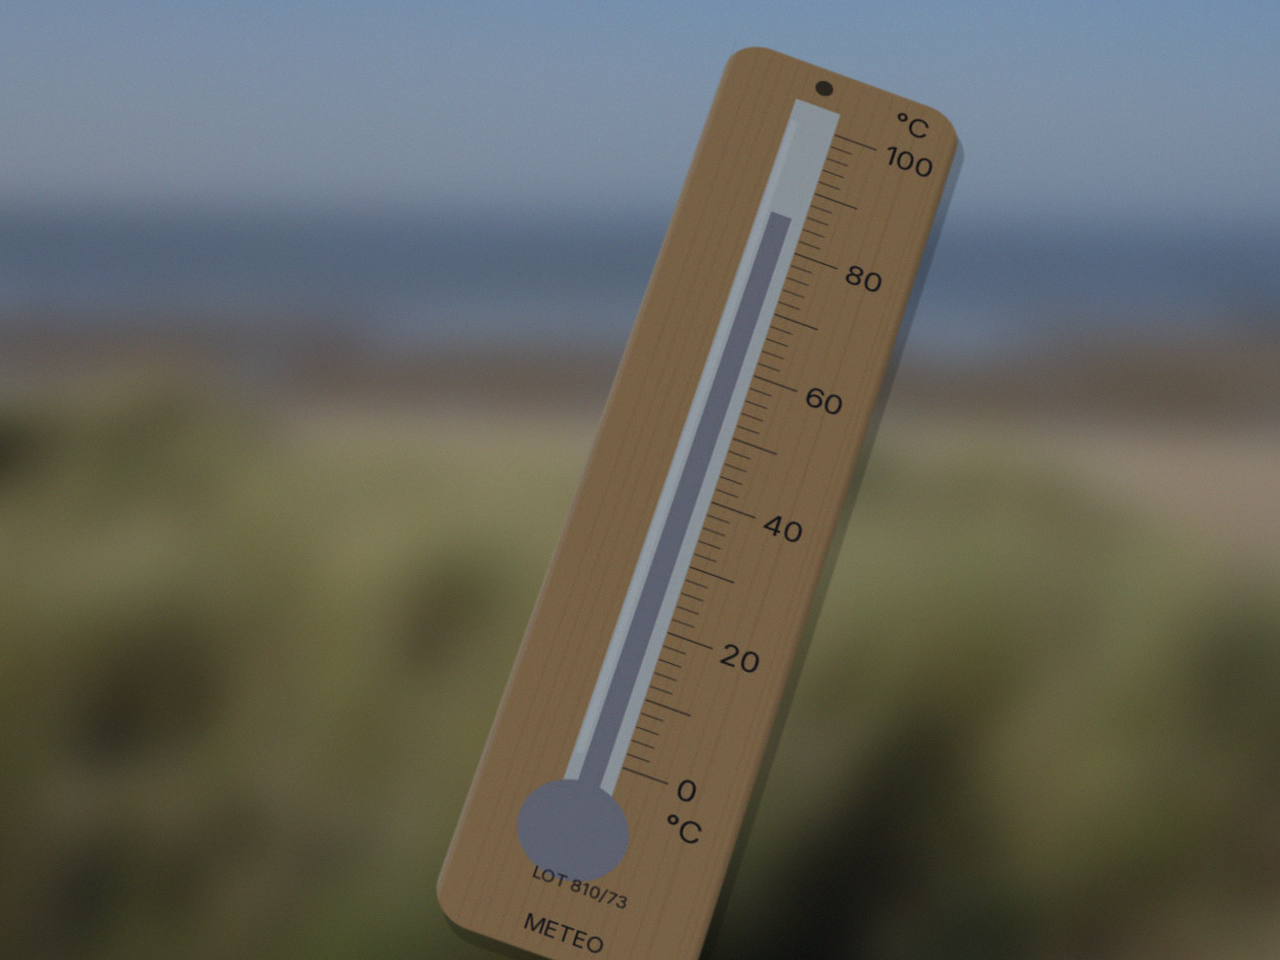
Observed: 85 °C
